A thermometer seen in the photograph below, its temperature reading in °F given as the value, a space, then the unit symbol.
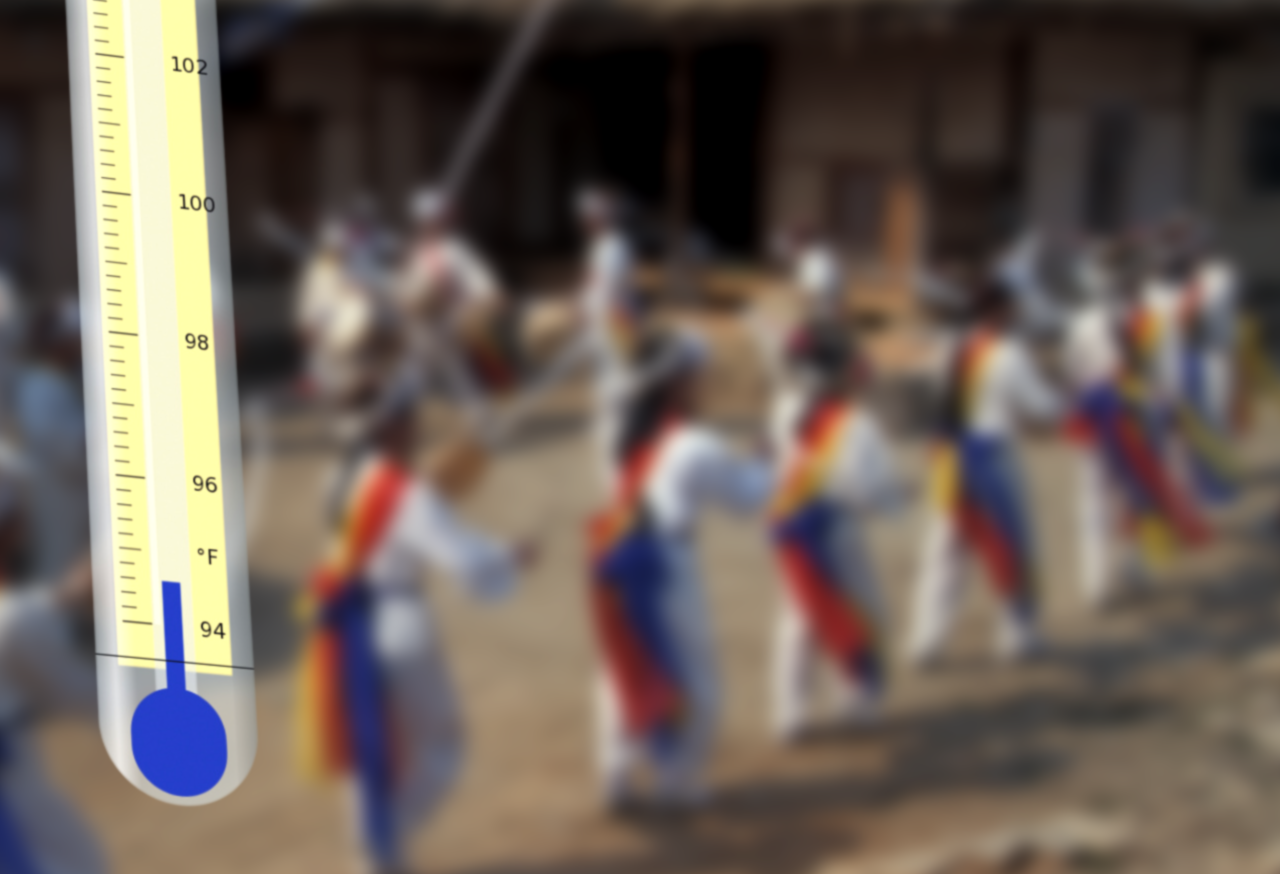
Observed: 94.6 °F
